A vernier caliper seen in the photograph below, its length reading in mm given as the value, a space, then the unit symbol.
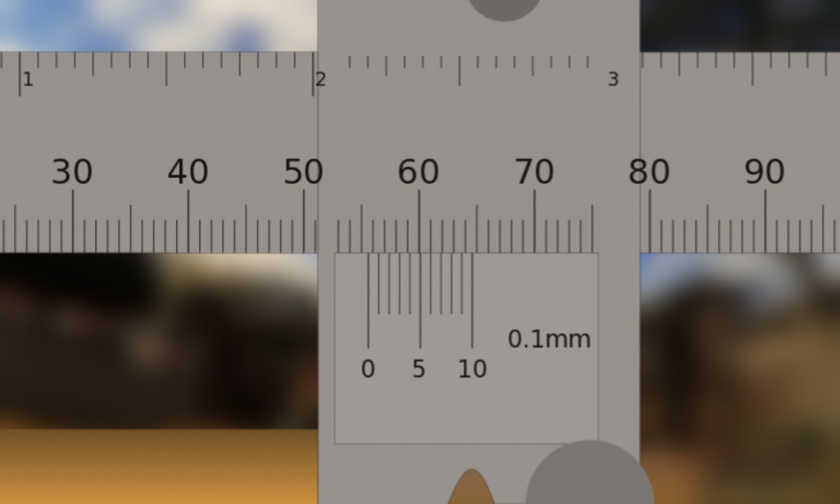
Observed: 55.6 mm
